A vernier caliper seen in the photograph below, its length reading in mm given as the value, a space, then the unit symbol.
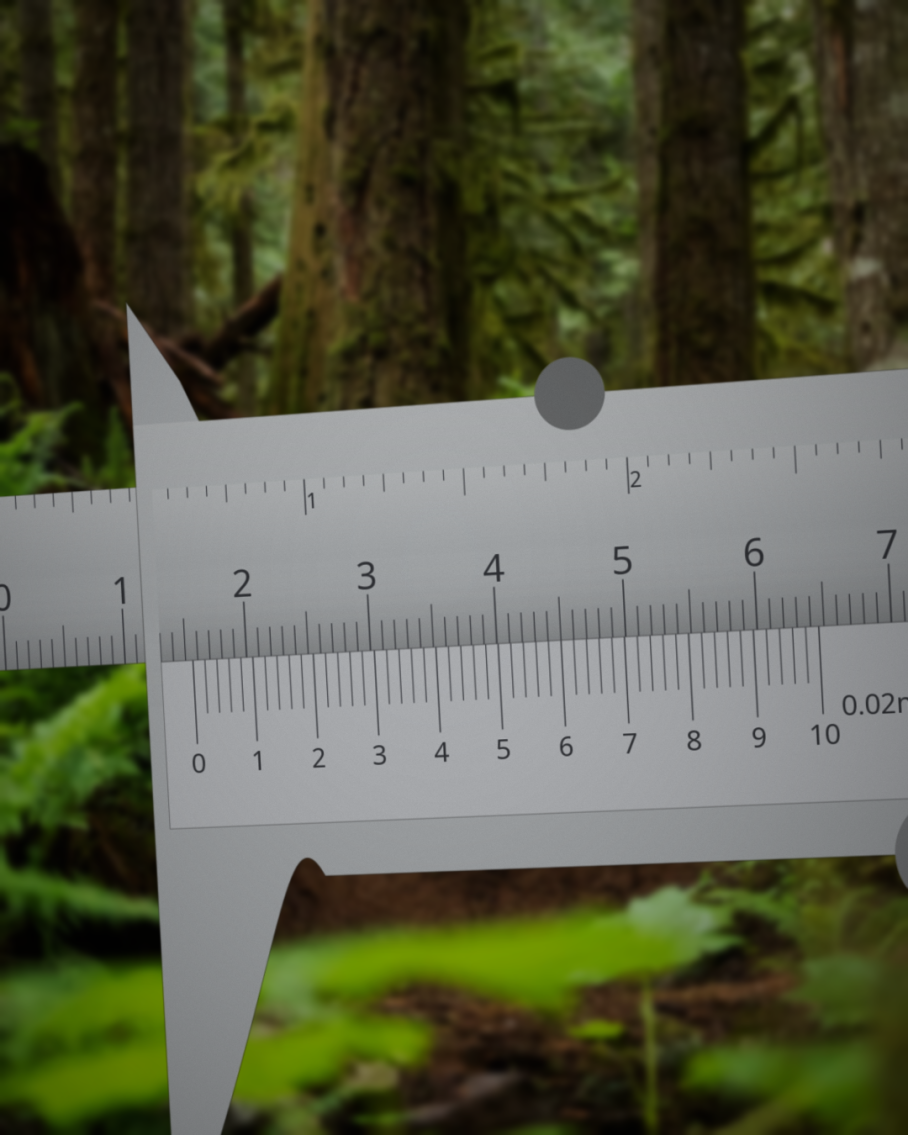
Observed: 15.6 mm
